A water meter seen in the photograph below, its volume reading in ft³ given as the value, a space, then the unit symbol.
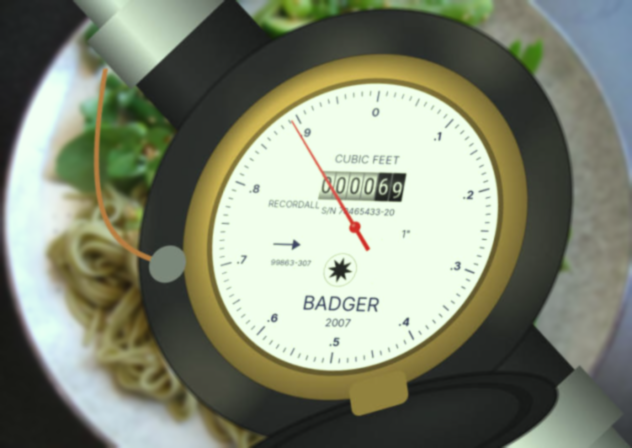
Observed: 68.89 ft³
